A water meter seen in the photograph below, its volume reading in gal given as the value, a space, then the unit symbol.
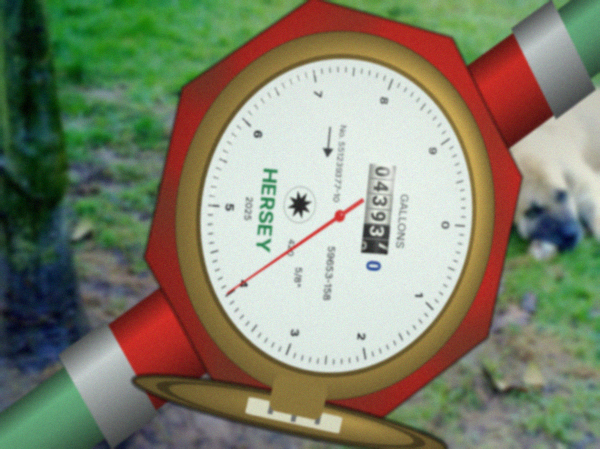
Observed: 439374.0 gal
